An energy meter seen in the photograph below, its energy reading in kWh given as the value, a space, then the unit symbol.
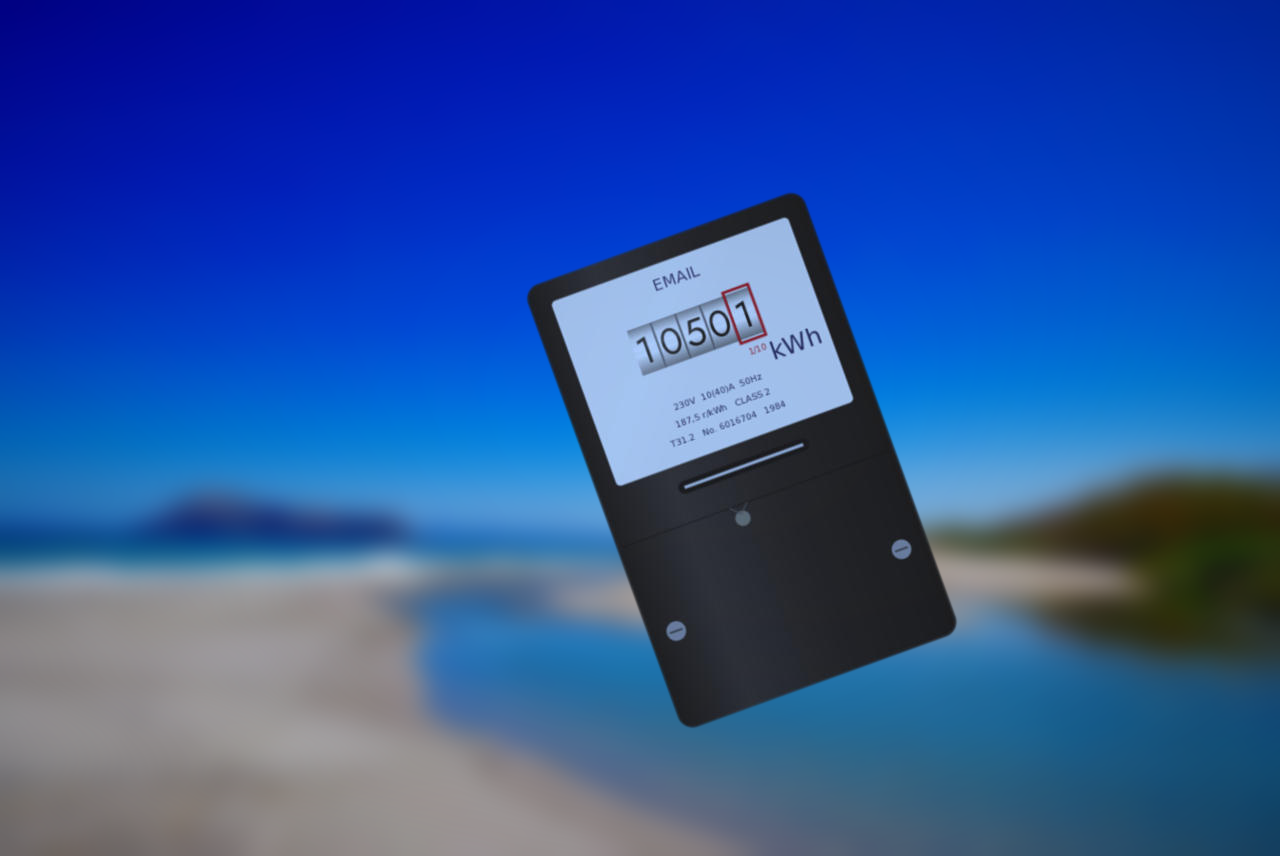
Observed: 1050.1 kWh
